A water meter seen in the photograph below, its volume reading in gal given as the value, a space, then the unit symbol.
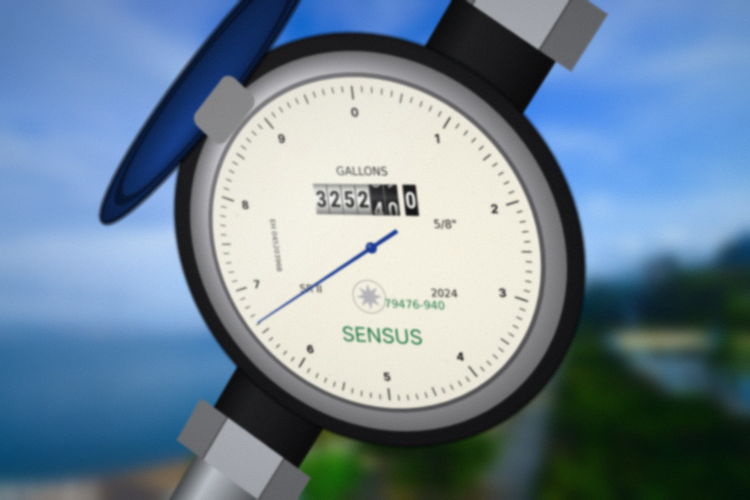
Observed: 3252396.6 gal
